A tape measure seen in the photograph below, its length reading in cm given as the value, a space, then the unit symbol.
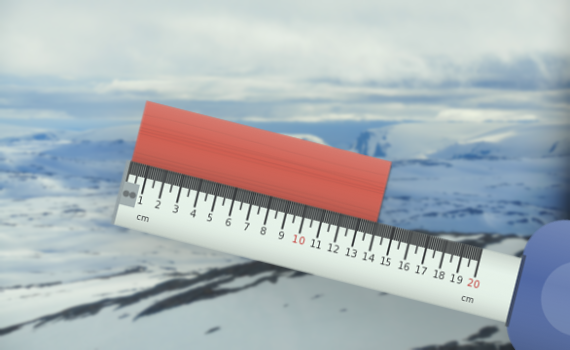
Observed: 14 cm
